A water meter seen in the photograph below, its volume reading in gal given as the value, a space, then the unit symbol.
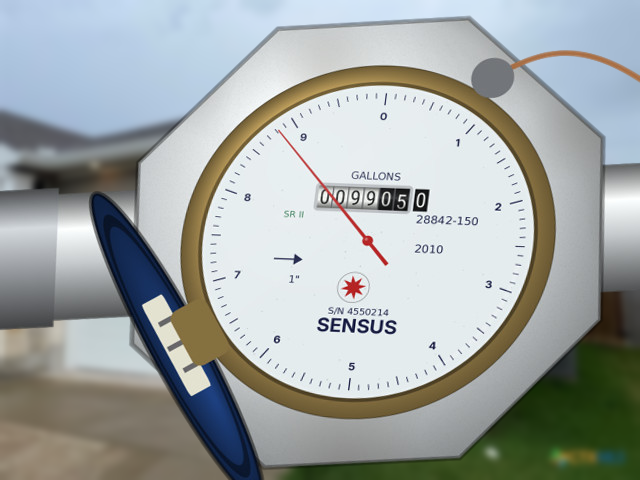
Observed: 99048.8 gal
